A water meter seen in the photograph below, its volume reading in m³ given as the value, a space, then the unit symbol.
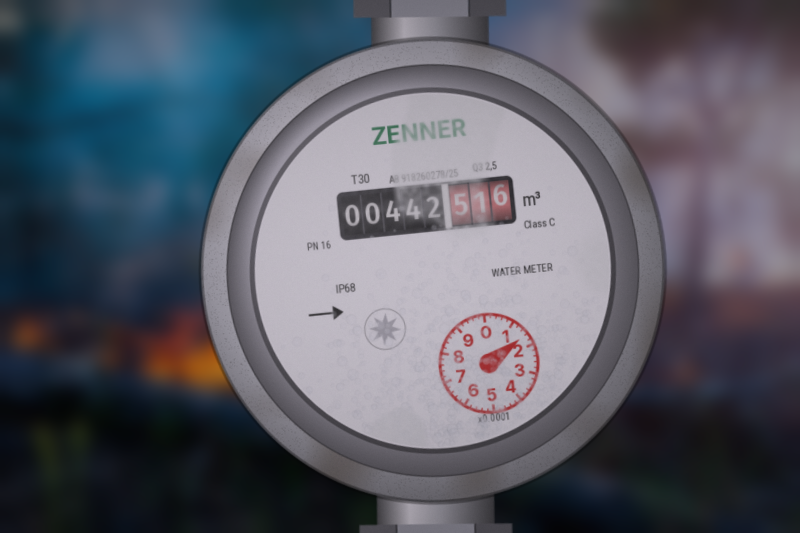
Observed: 442.5161 m³
